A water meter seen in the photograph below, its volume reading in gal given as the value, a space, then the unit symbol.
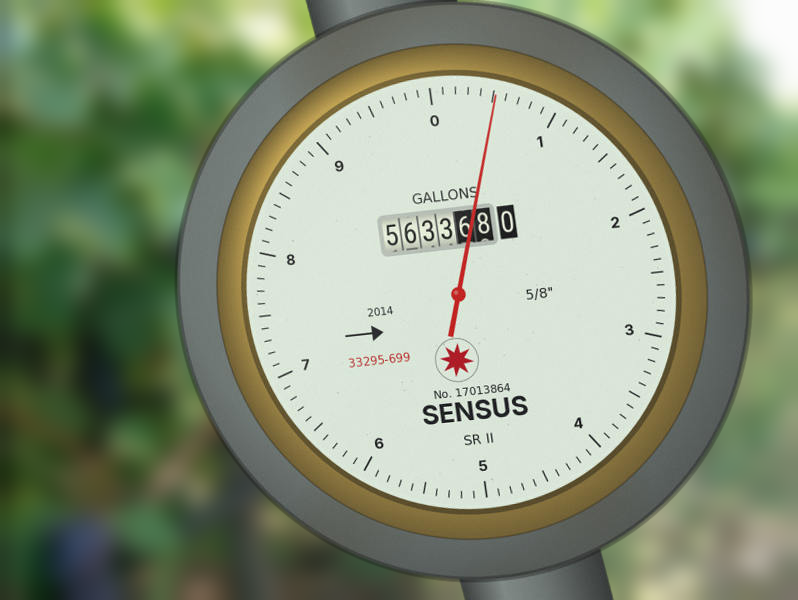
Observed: 5633680.5 gal
